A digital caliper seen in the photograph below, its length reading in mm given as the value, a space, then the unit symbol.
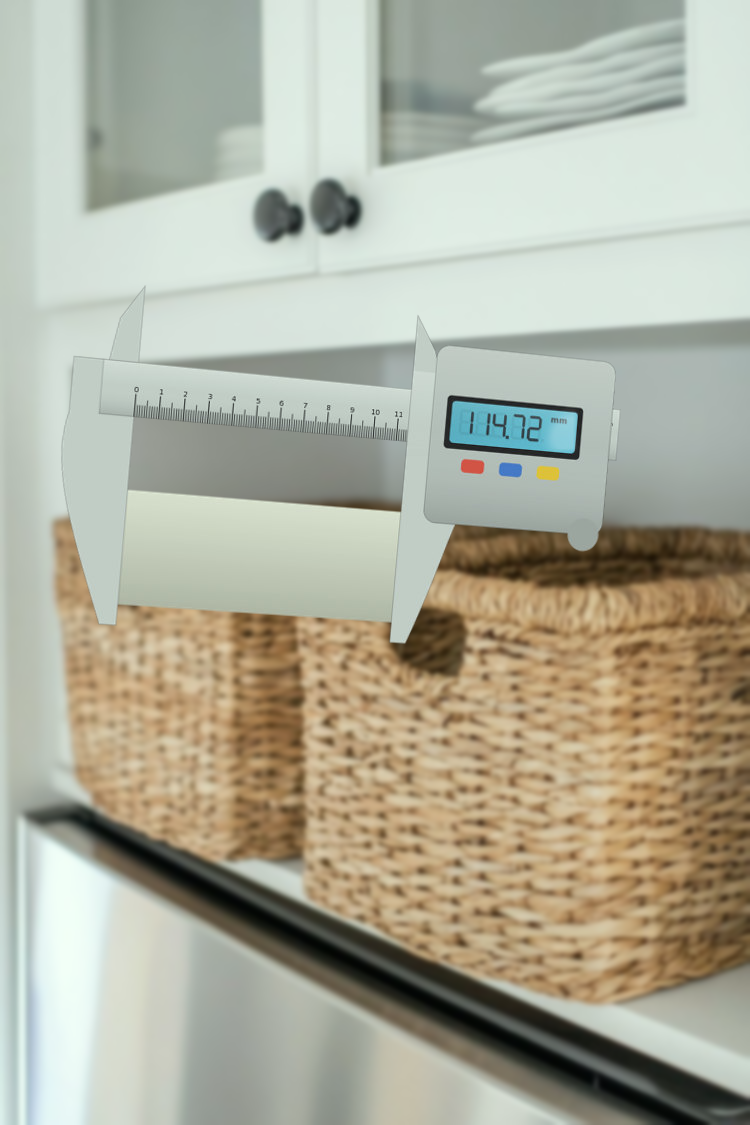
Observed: 114.72 mm
